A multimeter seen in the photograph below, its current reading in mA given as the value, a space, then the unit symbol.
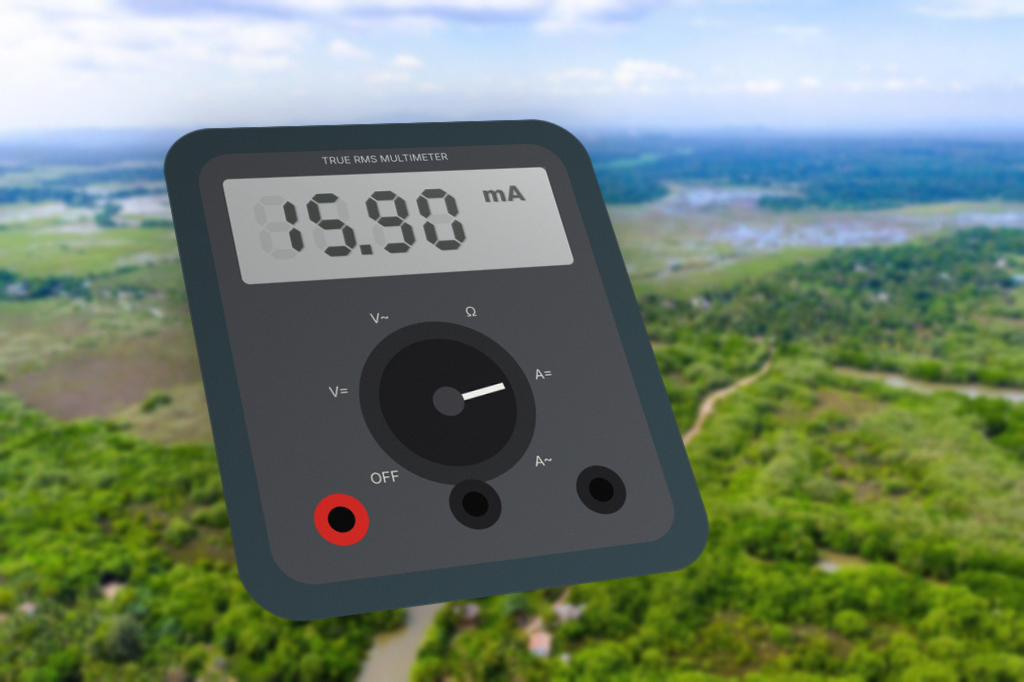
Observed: 15.90 mA
